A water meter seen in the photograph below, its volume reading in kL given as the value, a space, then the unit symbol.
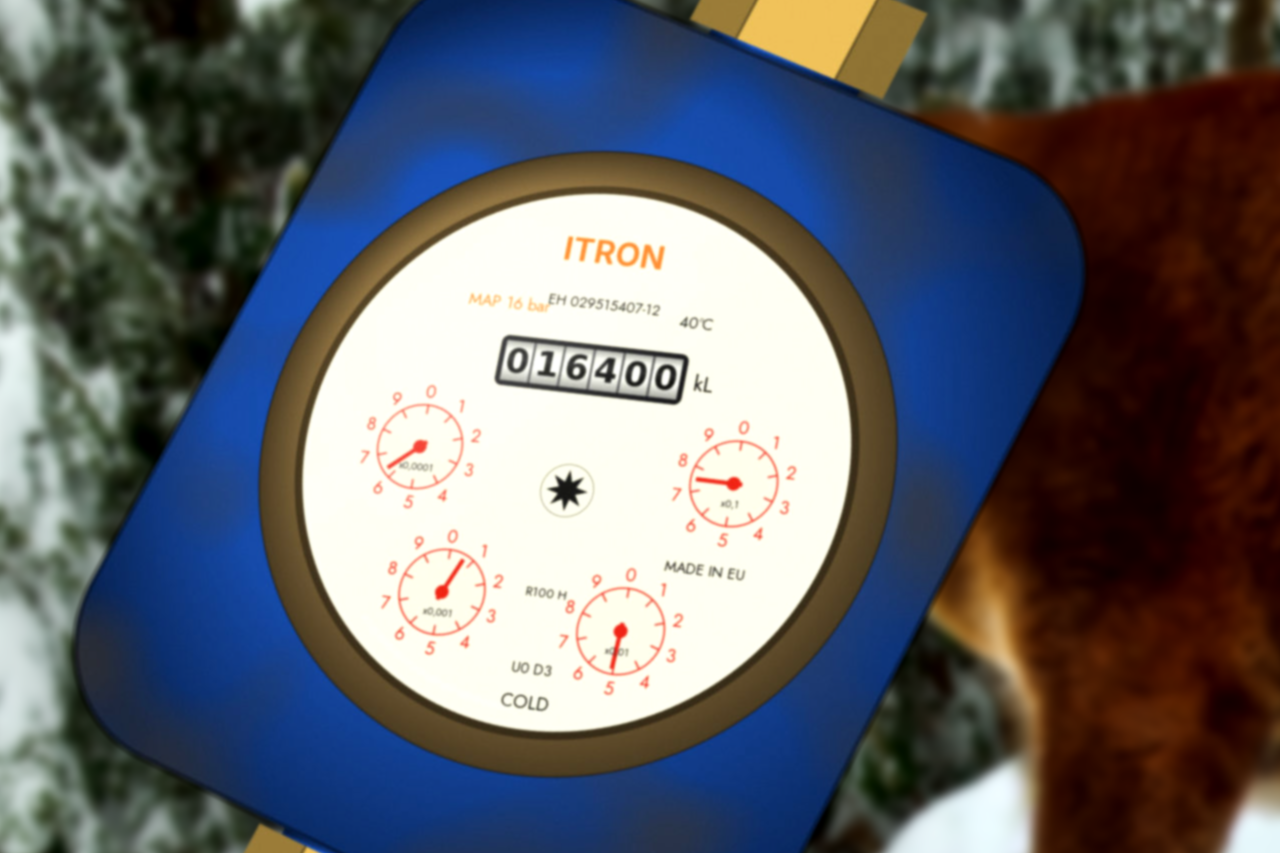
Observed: 16400.7506 kL
